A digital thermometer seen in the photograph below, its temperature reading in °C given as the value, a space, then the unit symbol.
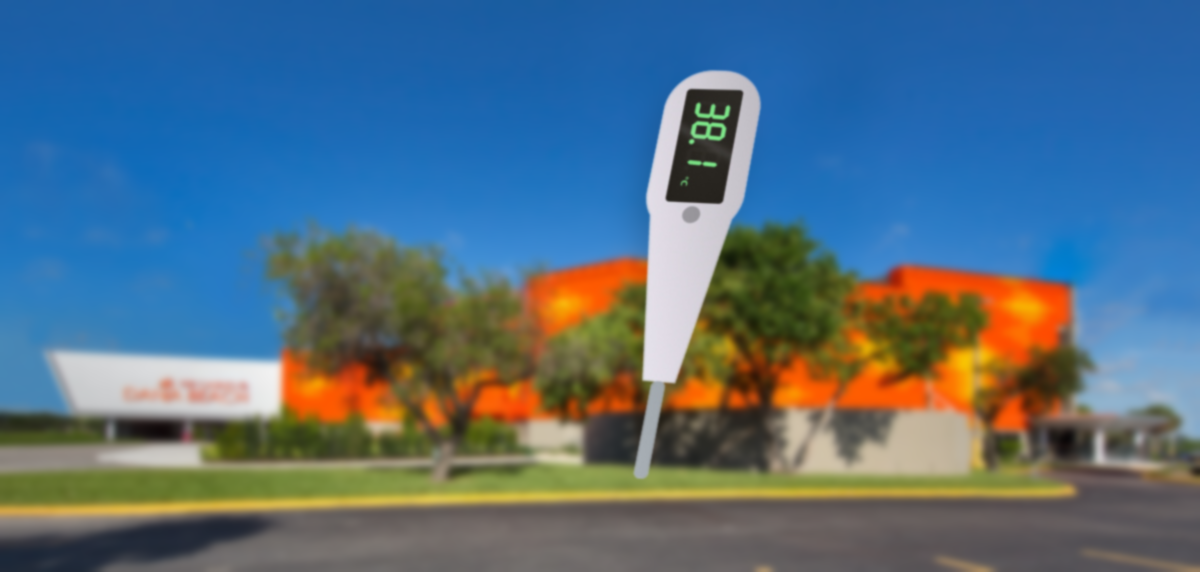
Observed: 38.1 °C
